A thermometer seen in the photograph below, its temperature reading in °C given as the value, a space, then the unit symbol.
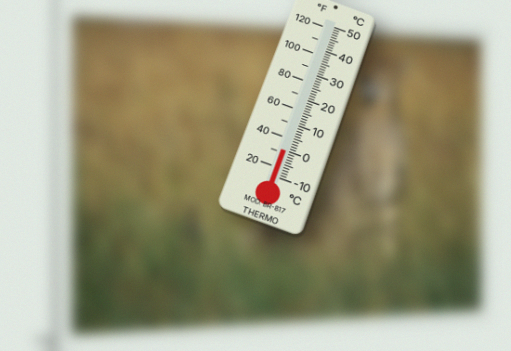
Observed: 0 °C
